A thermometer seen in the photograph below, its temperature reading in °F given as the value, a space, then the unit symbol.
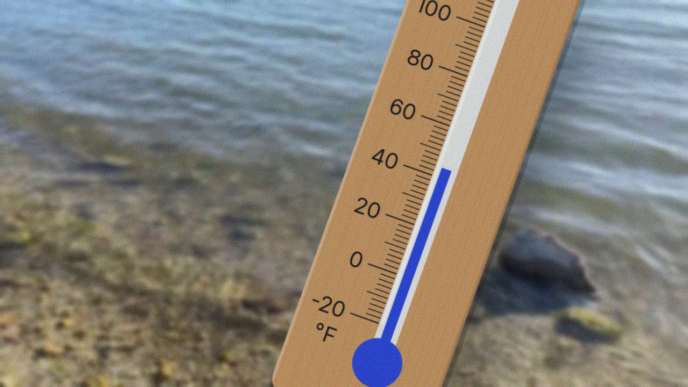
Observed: 44 °F
